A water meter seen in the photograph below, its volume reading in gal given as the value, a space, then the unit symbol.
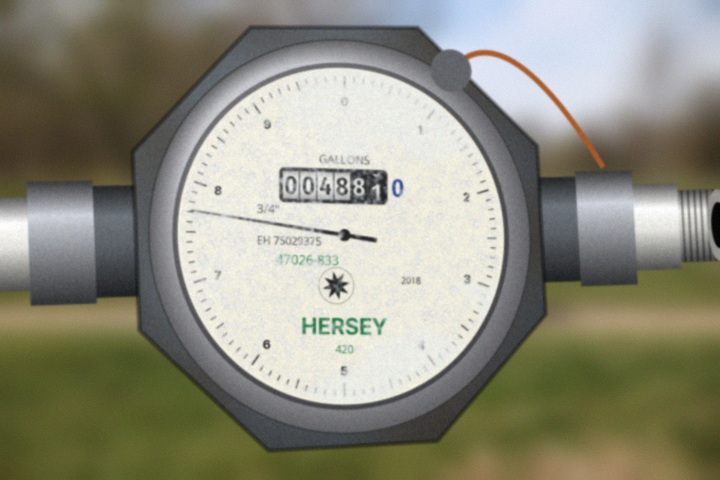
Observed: 48807.7 gal
